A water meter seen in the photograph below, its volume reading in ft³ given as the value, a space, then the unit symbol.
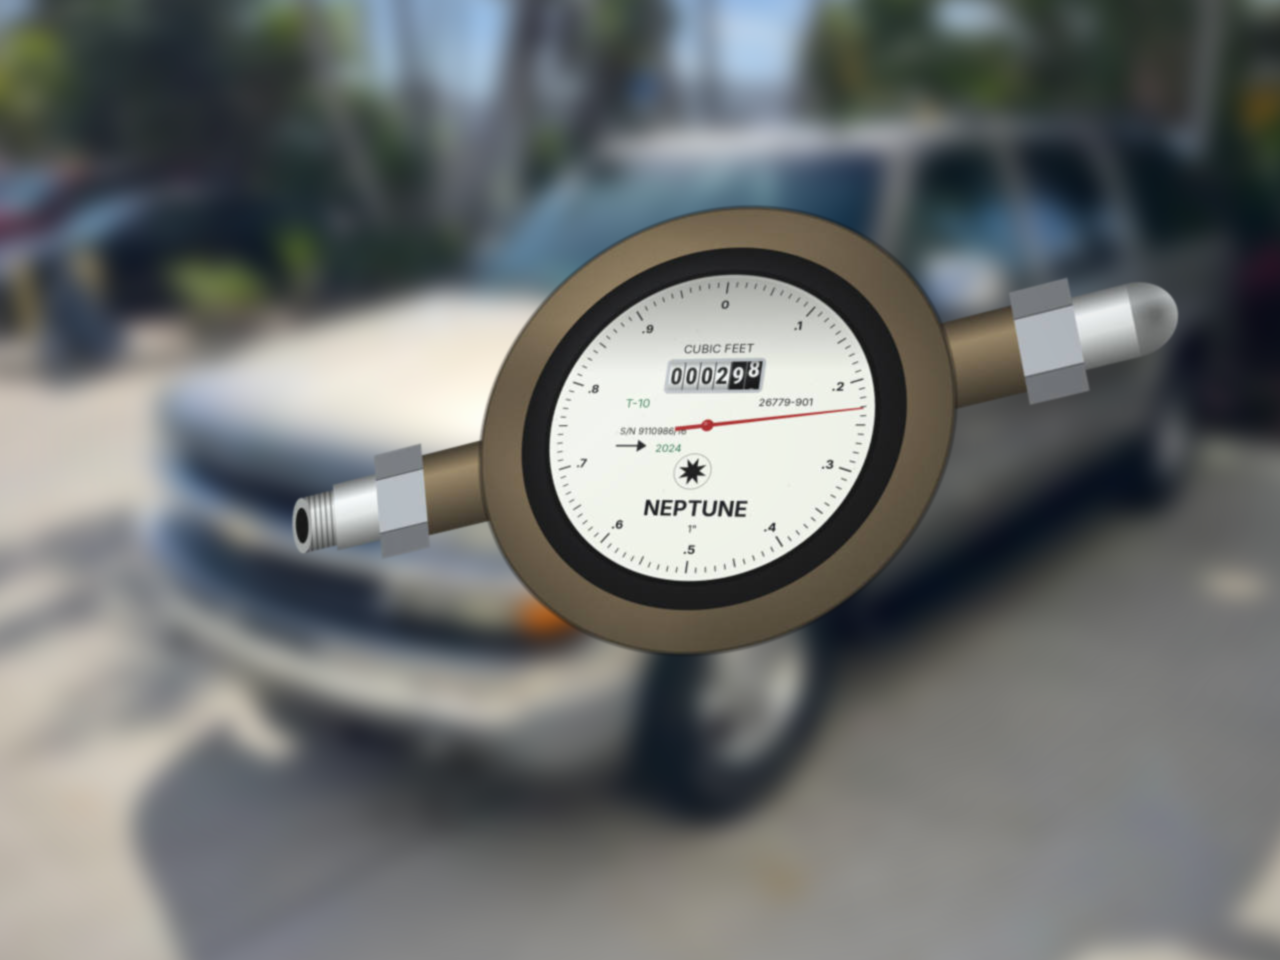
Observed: 298.23 ft³
